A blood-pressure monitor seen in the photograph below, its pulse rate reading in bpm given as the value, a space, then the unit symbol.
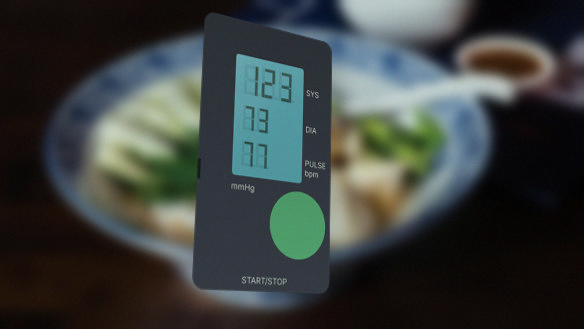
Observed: 77 bpm
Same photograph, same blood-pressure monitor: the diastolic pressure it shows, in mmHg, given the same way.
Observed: 73 mmHg
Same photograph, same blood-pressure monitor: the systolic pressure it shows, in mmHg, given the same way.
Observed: 123 mmHg
